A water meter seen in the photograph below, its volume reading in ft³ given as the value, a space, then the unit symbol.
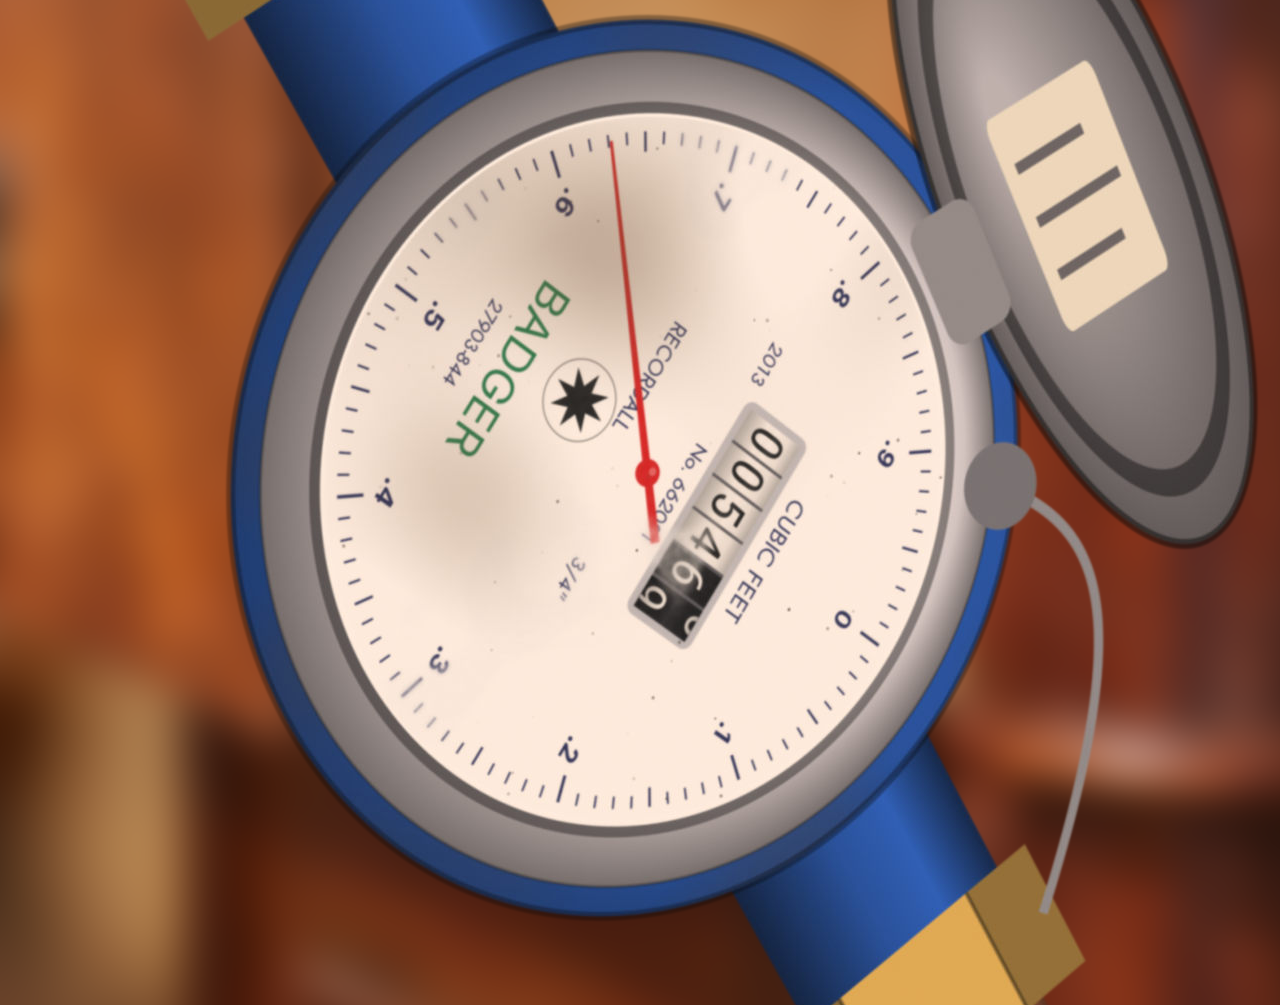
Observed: 5468.63 ft³
